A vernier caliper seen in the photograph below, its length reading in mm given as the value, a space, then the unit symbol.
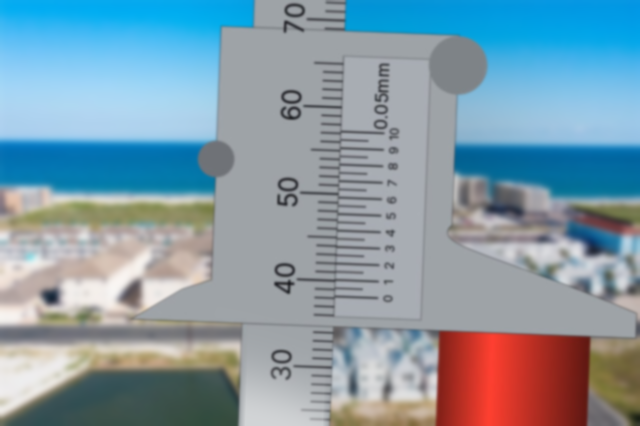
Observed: 38.2 mm
